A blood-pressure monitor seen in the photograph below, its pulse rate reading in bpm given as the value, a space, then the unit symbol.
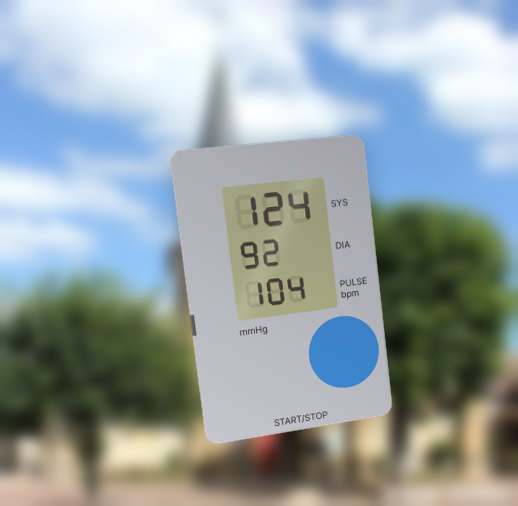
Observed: 104 bpm
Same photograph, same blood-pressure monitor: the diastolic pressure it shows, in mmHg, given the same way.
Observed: 92 mmHg
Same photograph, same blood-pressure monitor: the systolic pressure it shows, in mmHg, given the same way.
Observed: 124 mmHg
